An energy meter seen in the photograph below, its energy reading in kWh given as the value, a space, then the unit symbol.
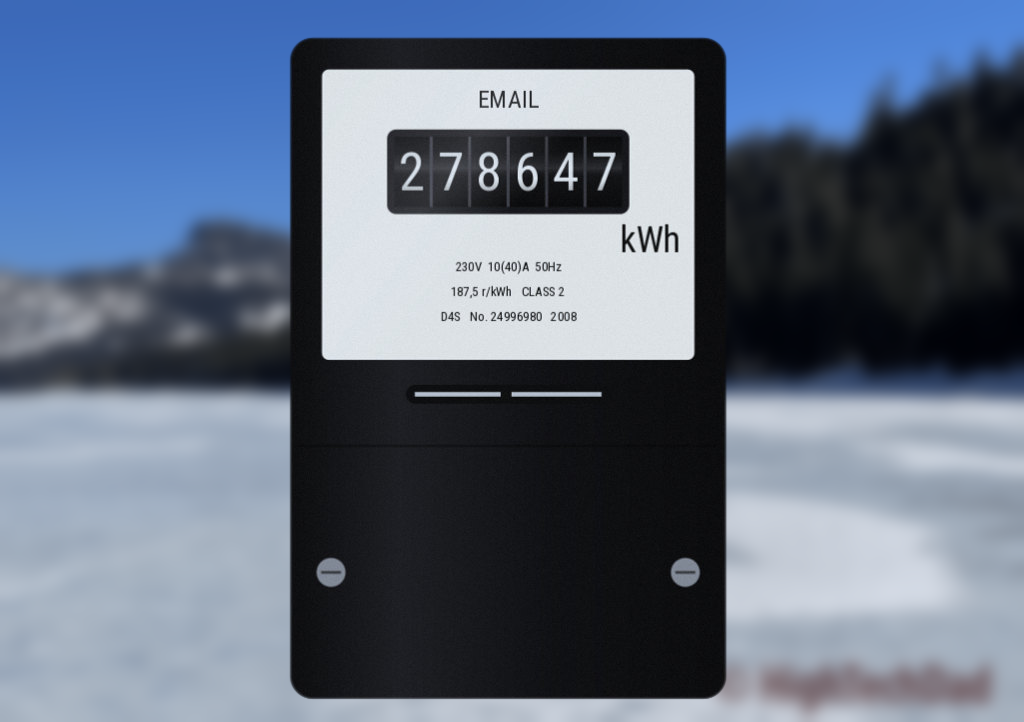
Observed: 278647 kWh
